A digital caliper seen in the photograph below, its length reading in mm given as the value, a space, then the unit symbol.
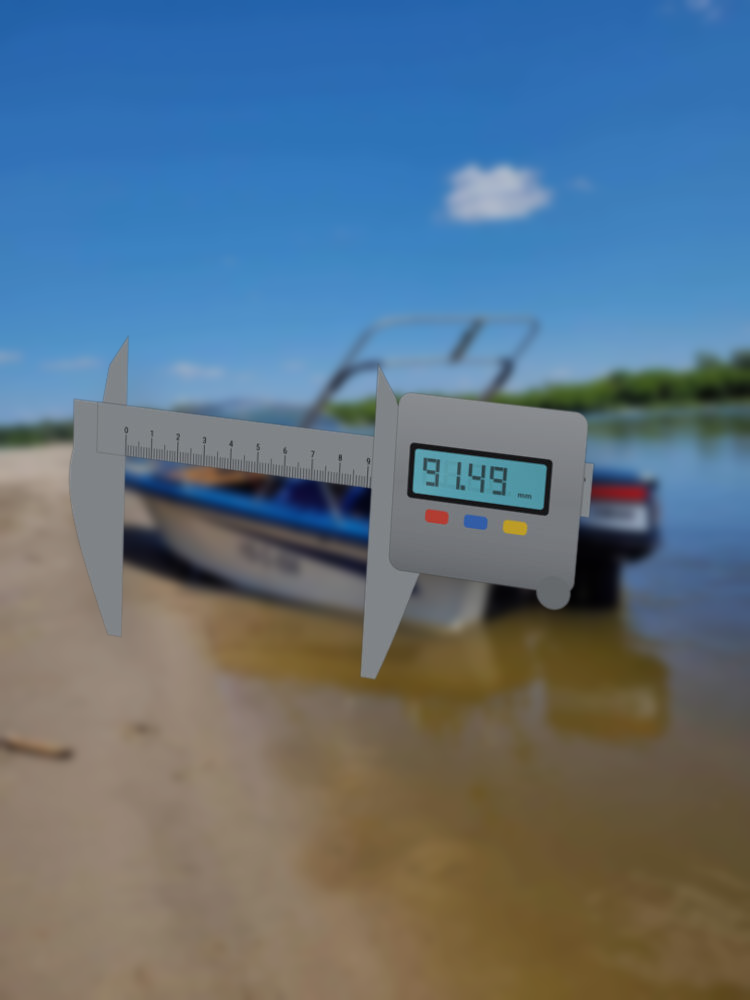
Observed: 91.49 mm
